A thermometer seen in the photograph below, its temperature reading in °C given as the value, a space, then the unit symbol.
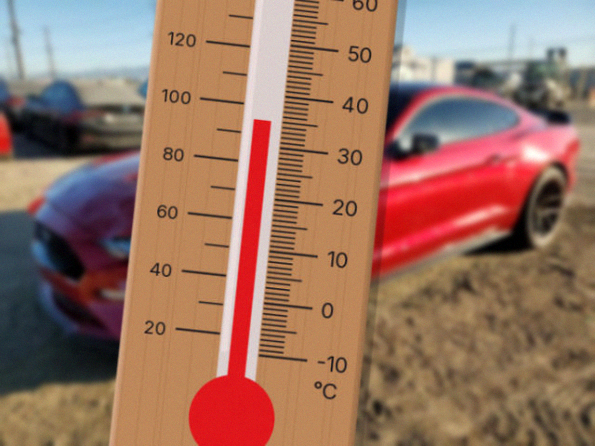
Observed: 35 °C
